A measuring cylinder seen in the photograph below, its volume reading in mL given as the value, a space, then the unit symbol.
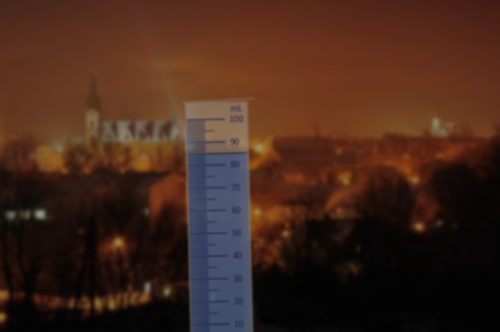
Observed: 85 mL
